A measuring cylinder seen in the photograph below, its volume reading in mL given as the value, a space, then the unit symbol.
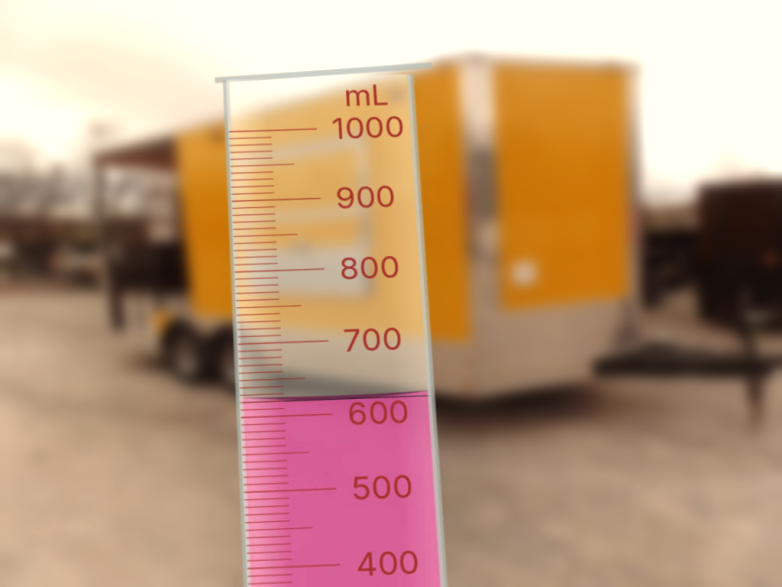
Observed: 620 mL
